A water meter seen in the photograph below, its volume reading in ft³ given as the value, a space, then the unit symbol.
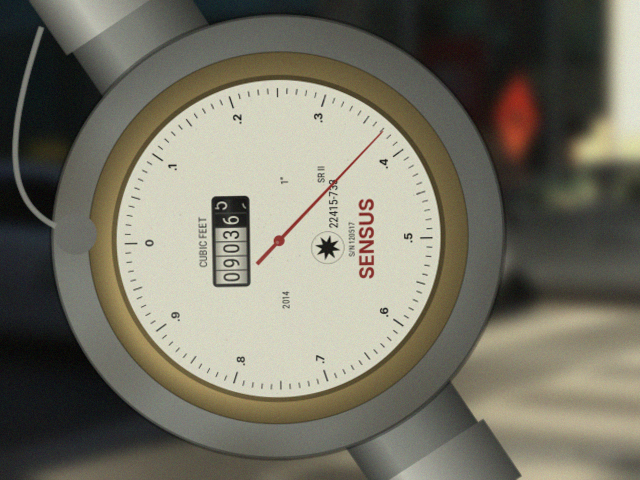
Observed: 90365.37 ft³
